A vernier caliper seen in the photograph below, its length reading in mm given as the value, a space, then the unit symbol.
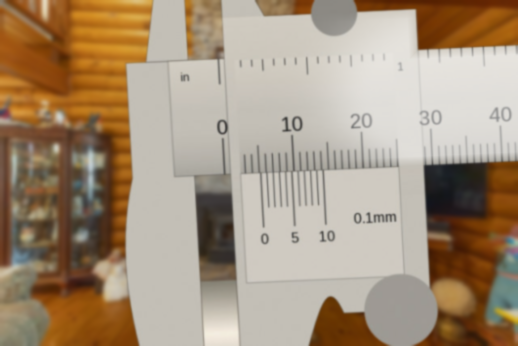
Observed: 5.2 mm
